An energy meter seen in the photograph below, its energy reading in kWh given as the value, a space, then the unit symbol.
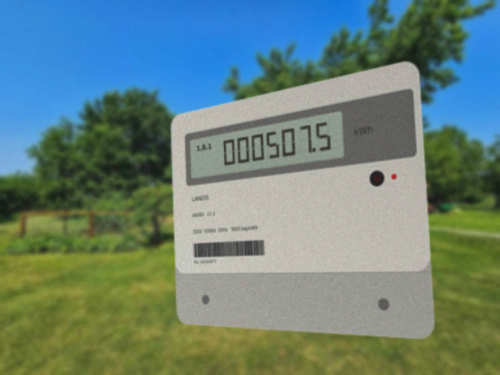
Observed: 507.5 kWh
